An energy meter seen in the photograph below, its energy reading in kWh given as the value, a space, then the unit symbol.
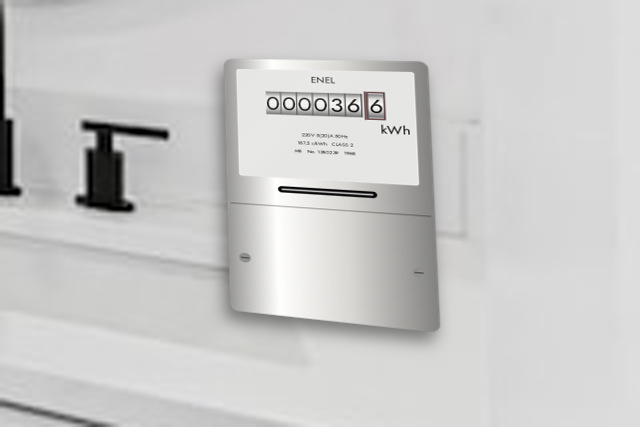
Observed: 36.6 kWh
